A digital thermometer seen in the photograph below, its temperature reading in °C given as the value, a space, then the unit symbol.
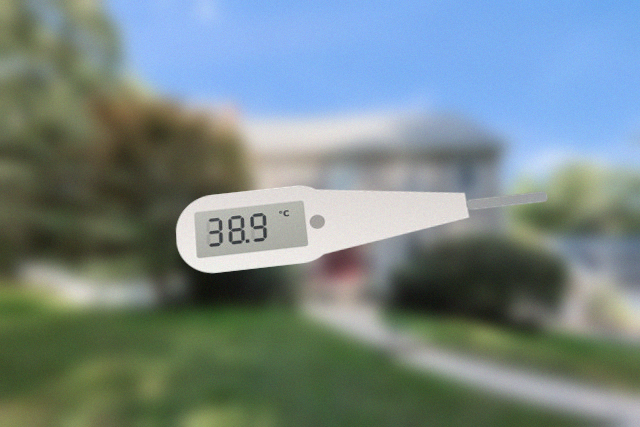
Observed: 38.9 °C
